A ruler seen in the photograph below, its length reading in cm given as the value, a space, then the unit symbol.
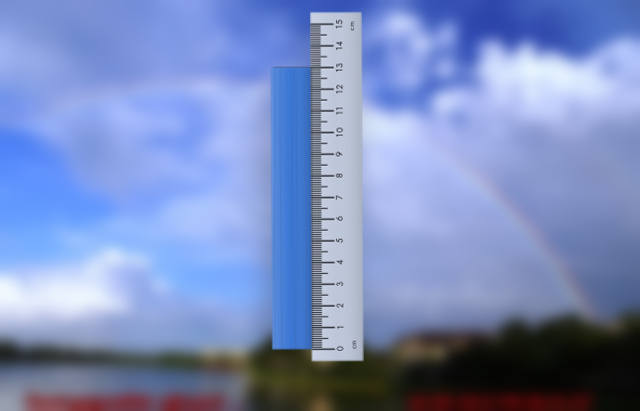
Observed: 13 cm
